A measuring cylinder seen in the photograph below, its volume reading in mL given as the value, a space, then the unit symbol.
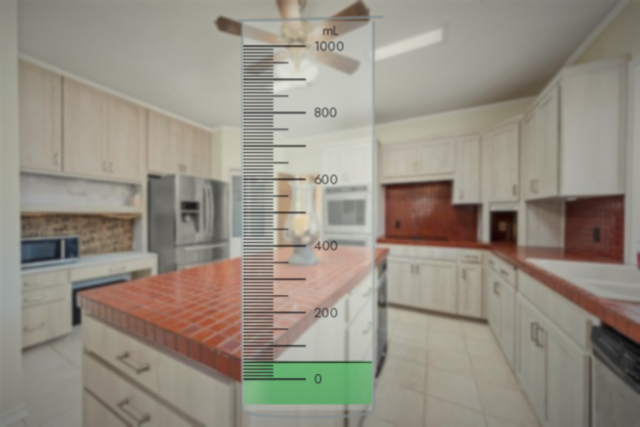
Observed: 50 mL
